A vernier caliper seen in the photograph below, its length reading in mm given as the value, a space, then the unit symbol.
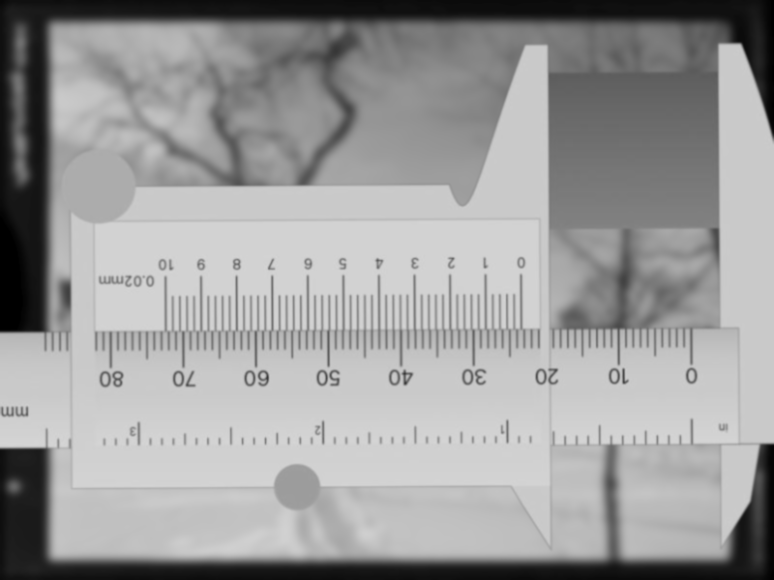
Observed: 23.4 mm
